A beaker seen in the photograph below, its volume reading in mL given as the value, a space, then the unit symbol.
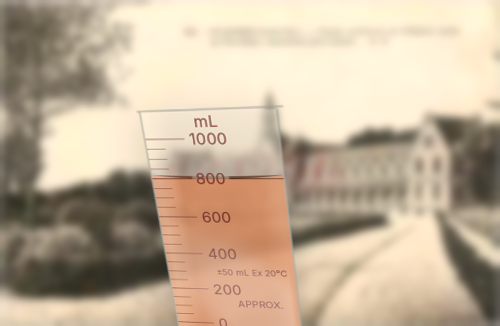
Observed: 800 mL
